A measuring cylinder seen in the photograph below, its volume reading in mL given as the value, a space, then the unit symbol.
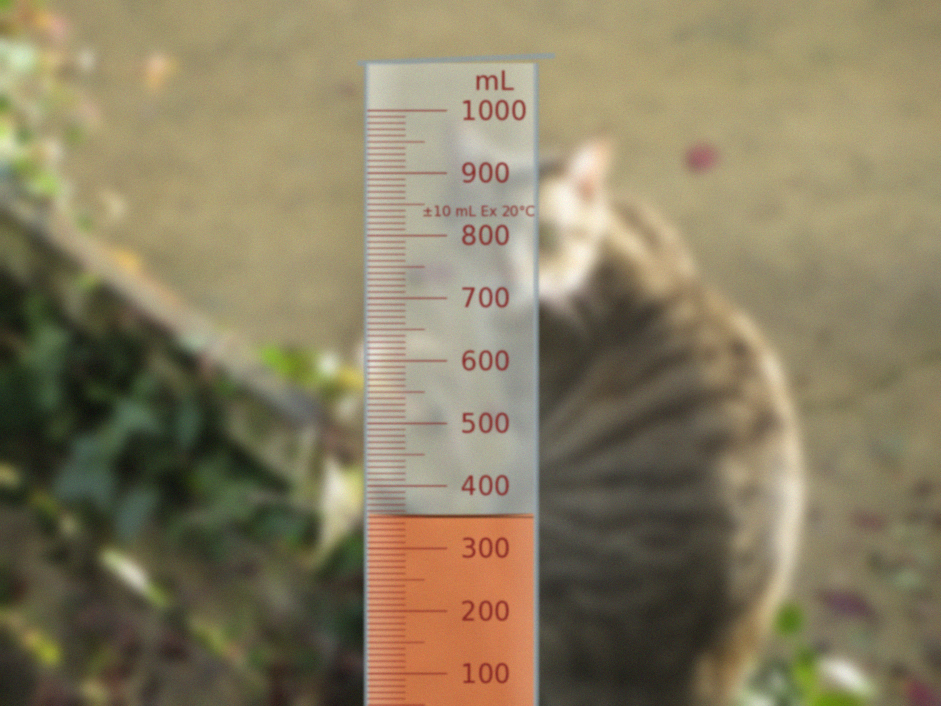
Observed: 350 mL
